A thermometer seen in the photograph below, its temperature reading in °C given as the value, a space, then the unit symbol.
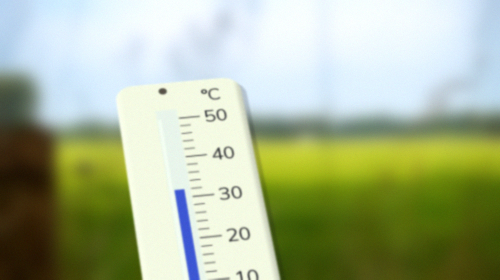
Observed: 32 °C
